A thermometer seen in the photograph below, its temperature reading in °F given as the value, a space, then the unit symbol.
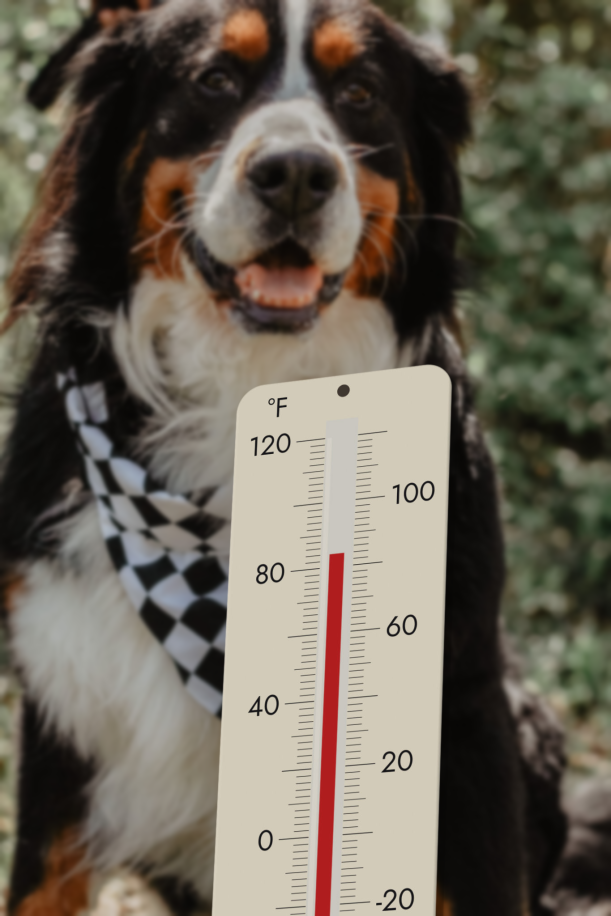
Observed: 84 °F
